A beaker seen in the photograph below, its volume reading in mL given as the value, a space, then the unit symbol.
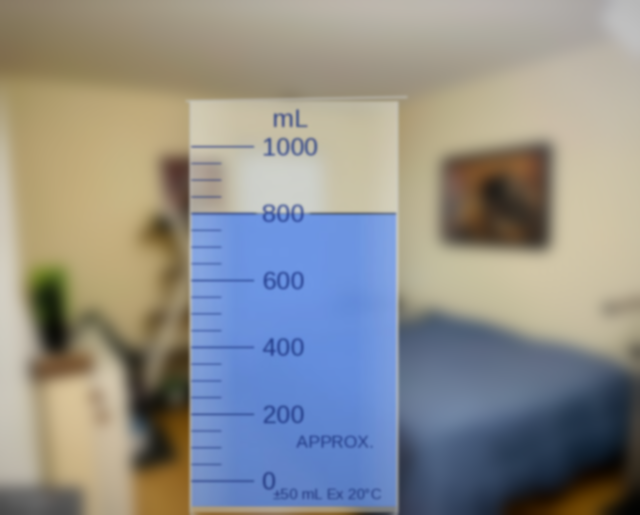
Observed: 800 mL
